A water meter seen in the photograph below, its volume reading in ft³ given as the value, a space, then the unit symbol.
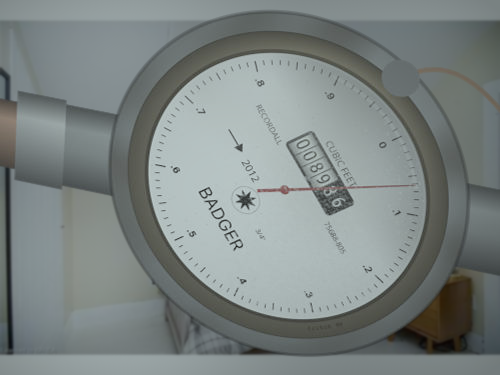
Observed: 8936.06 ft³
